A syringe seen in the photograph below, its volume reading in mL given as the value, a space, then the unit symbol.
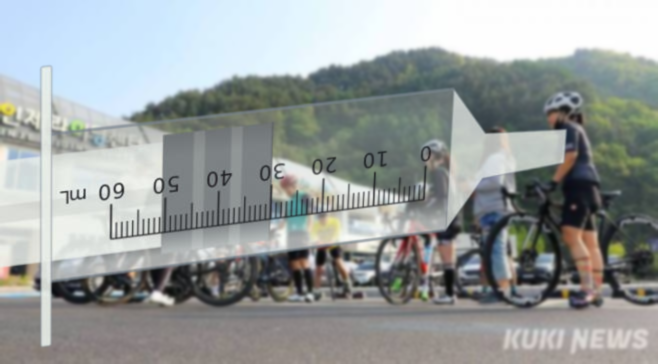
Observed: 30 mL
